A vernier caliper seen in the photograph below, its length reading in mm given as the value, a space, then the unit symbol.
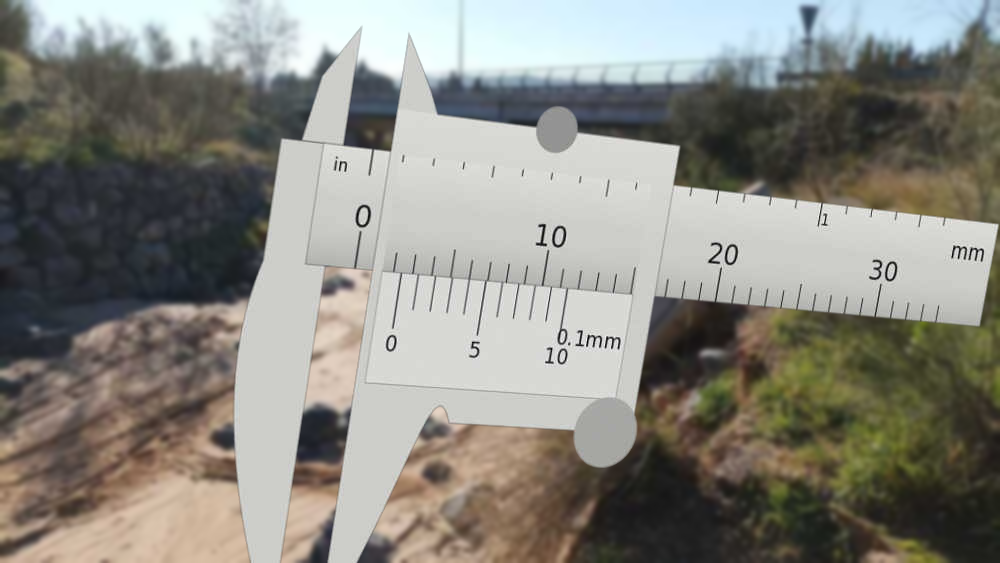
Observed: 2.4 mm
